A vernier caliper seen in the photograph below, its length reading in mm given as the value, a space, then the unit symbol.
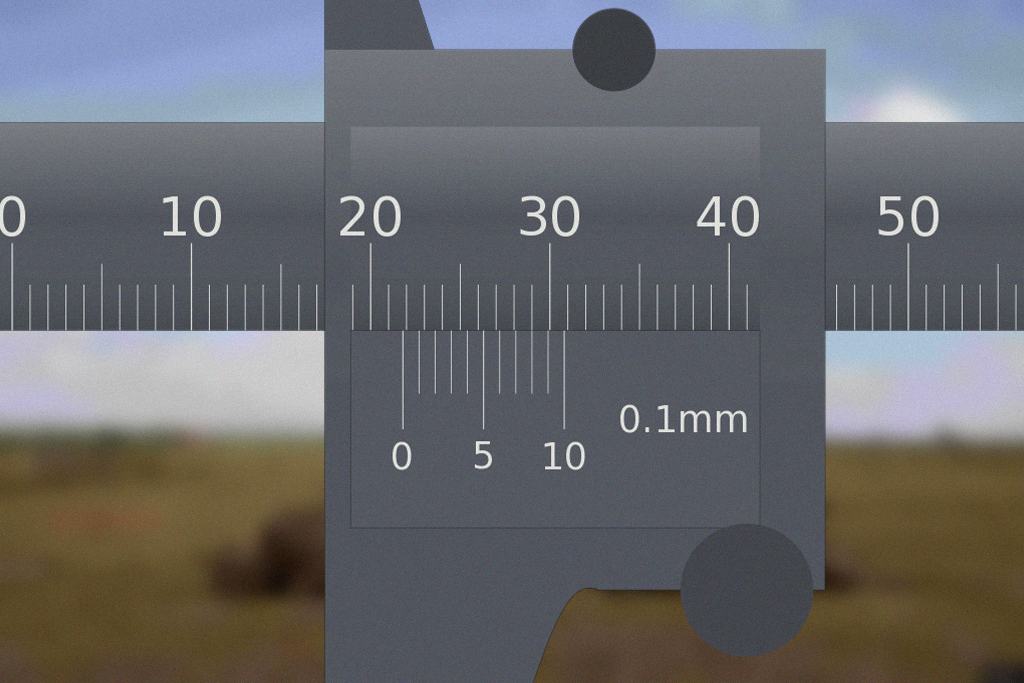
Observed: 21.8 mm
